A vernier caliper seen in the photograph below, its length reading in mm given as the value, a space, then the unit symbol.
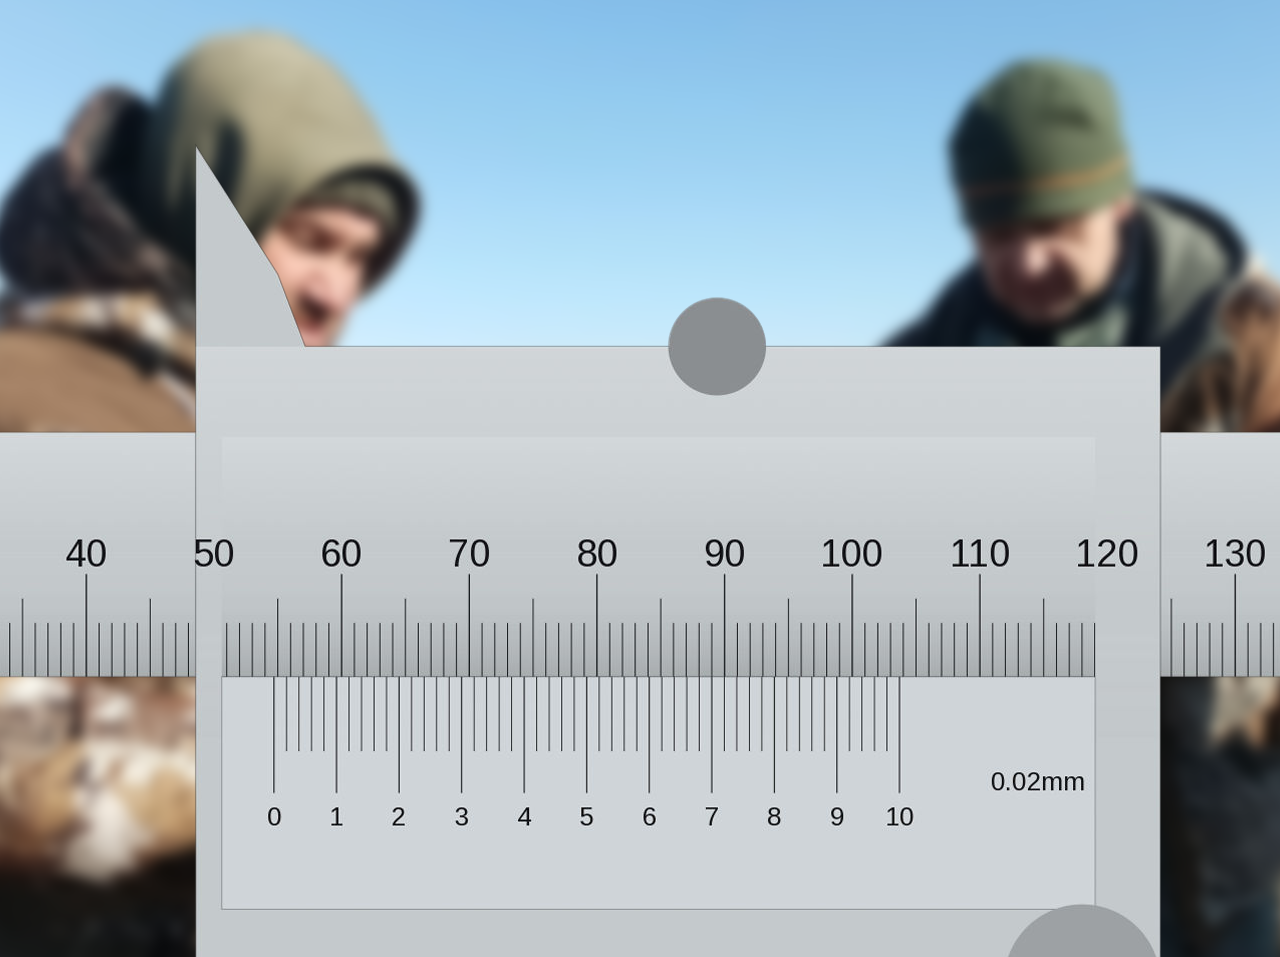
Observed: 54.7 mm
